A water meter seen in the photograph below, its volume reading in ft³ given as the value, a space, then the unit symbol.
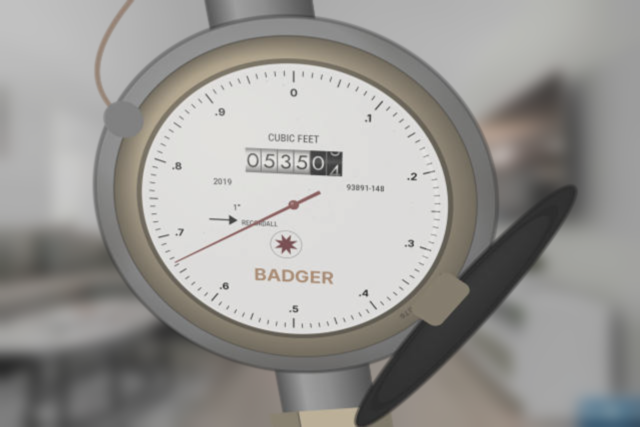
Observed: 53503.66 ft³
